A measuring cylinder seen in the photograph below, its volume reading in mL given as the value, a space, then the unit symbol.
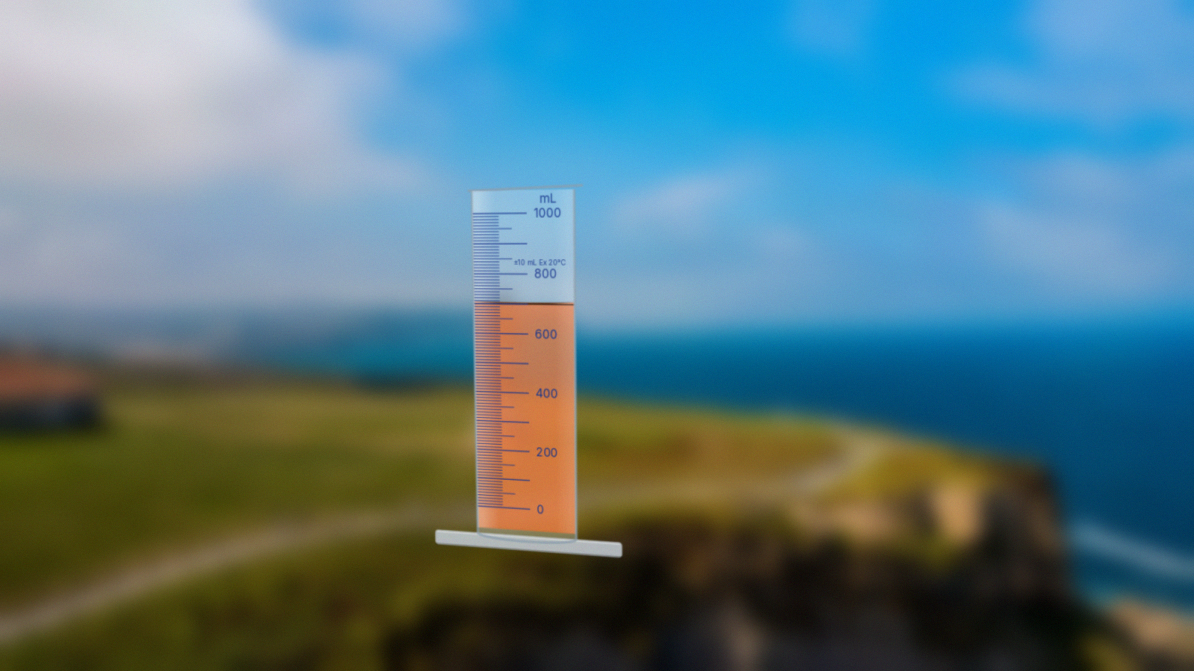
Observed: 700 mL
